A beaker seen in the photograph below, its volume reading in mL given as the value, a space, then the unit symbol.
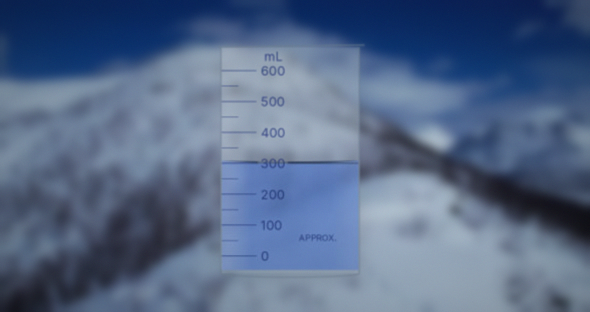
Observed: 300 mL
